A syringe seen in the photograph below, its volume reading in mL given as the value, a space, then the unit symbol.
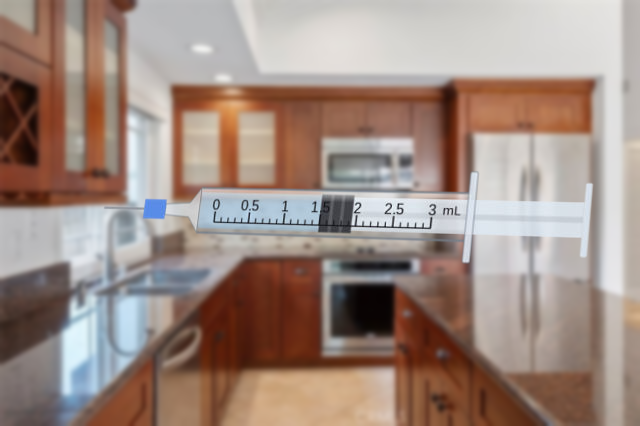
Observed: 1.5 mL
